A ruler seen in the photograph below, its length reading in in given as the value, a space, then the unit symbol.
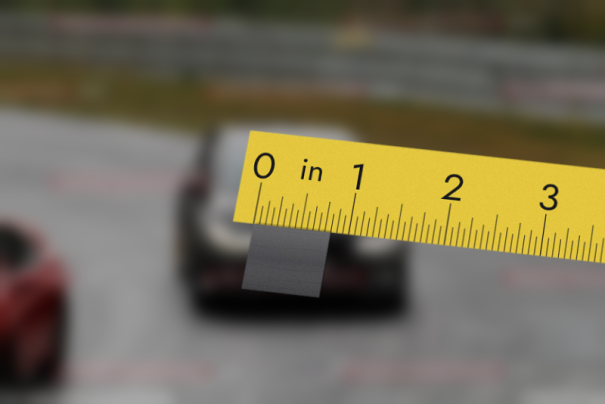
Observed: 0.8125 in
